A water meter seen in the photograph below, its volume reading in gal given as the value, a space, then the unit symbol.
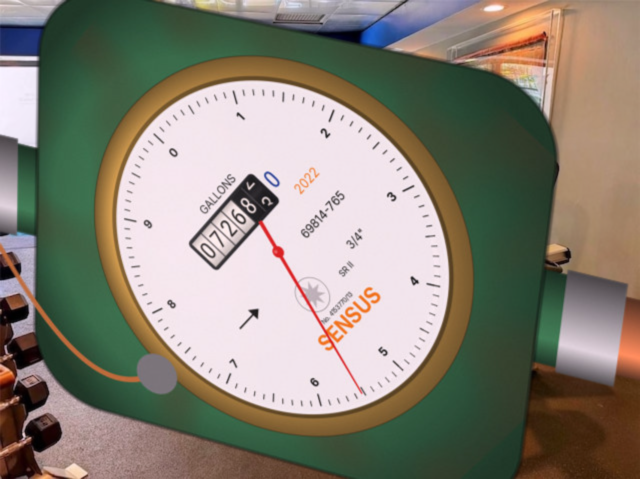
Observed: 726825.5 gal
